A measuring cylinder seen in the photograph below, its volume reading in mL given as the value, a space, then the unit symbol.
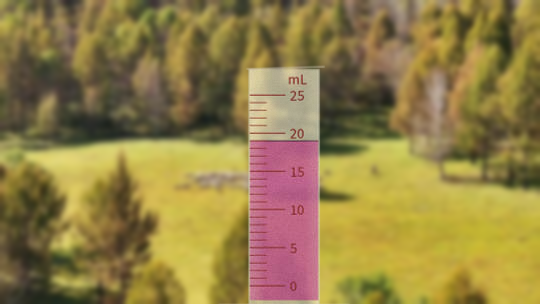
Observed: 19 mL
